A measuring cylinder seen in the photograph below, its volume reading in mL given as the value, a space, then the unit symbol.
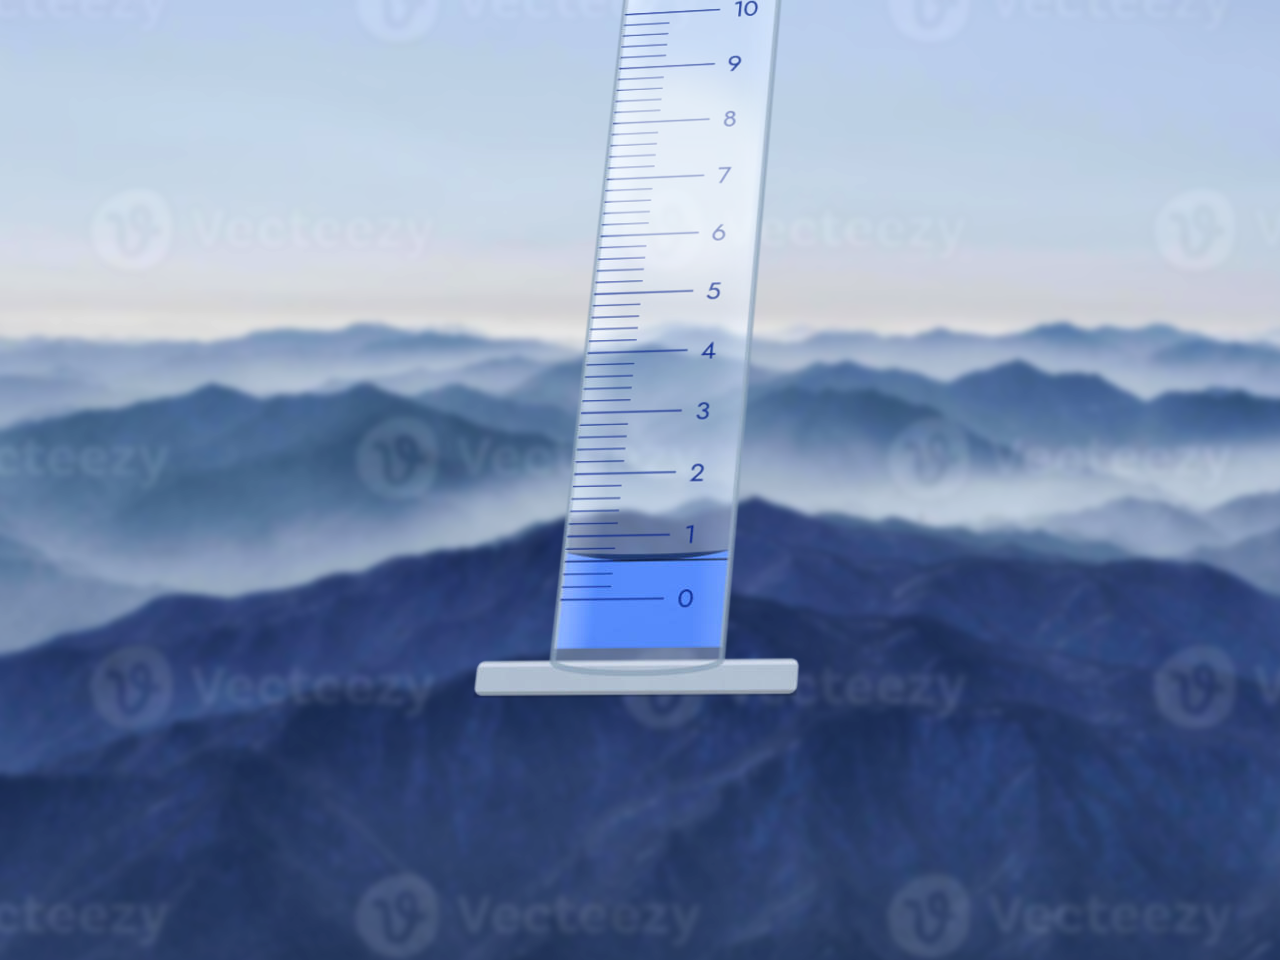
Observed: 0.6 mL
